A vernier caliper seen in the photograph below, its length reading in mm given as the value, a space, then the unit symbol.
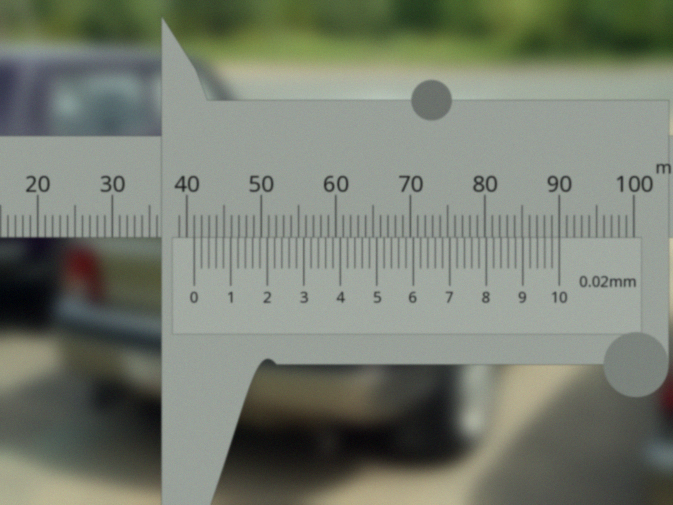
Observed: 41.0 mm
